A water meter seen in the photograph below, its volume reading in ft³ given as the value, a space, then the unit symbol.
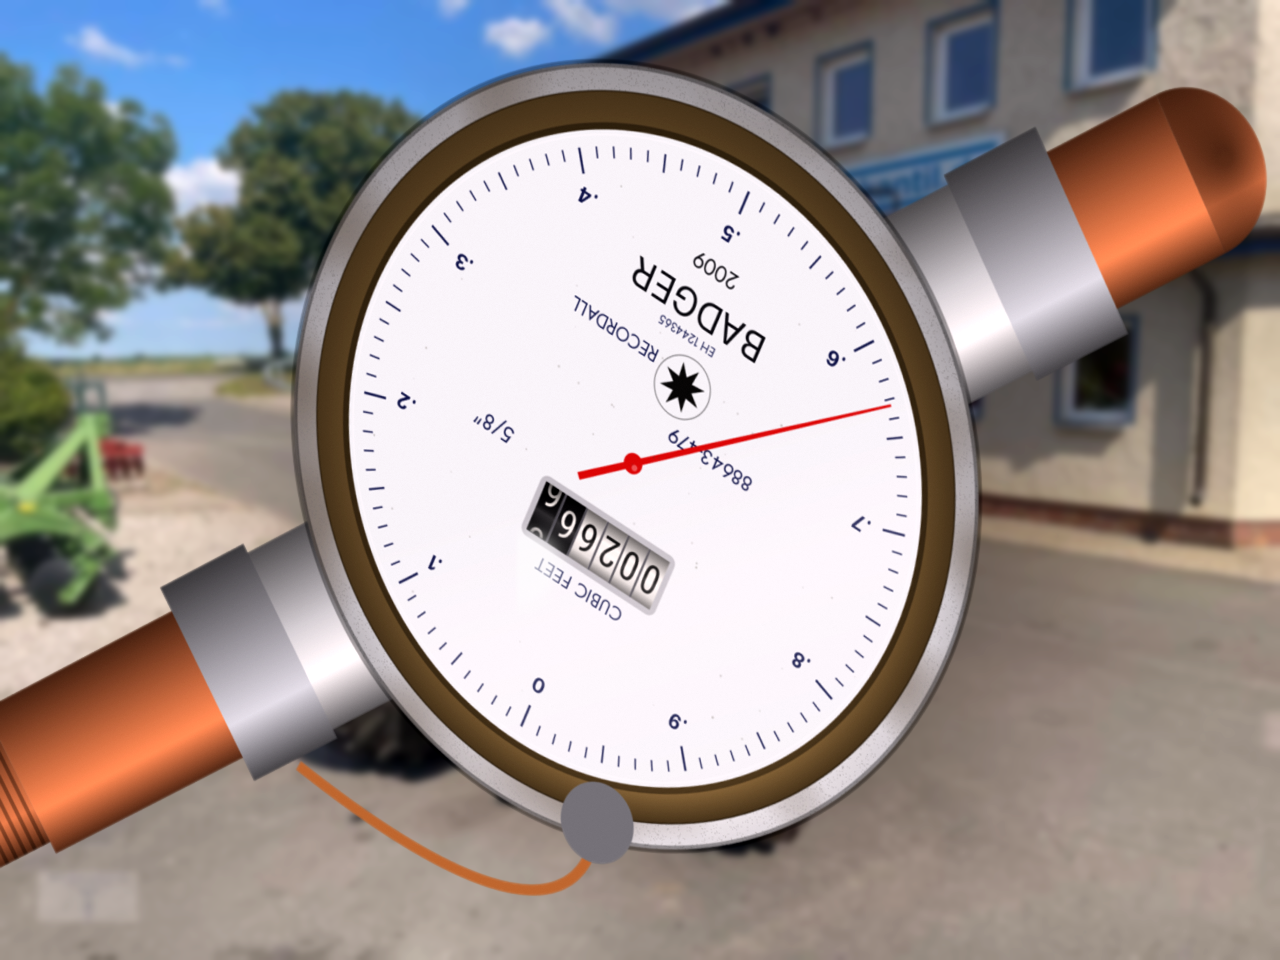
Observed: 2665.63 ft³
